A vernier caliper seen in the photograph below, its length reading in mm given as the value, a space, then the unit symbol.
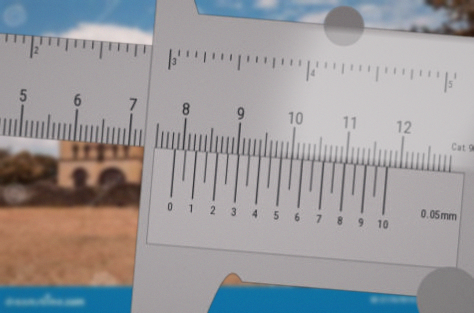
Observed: 78.5 mm
